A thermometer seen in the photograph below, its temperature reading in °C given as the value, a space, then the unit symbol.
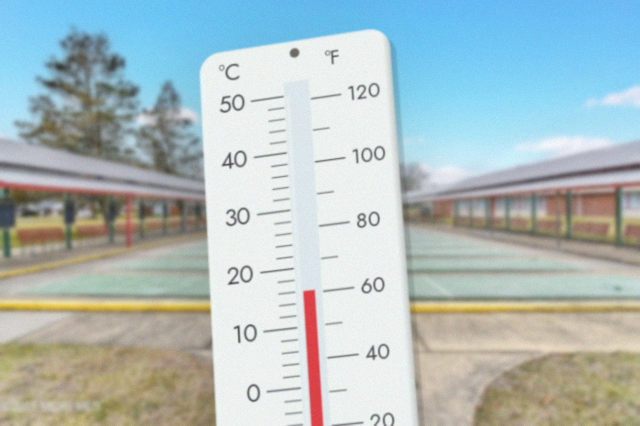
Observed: 16 °C
